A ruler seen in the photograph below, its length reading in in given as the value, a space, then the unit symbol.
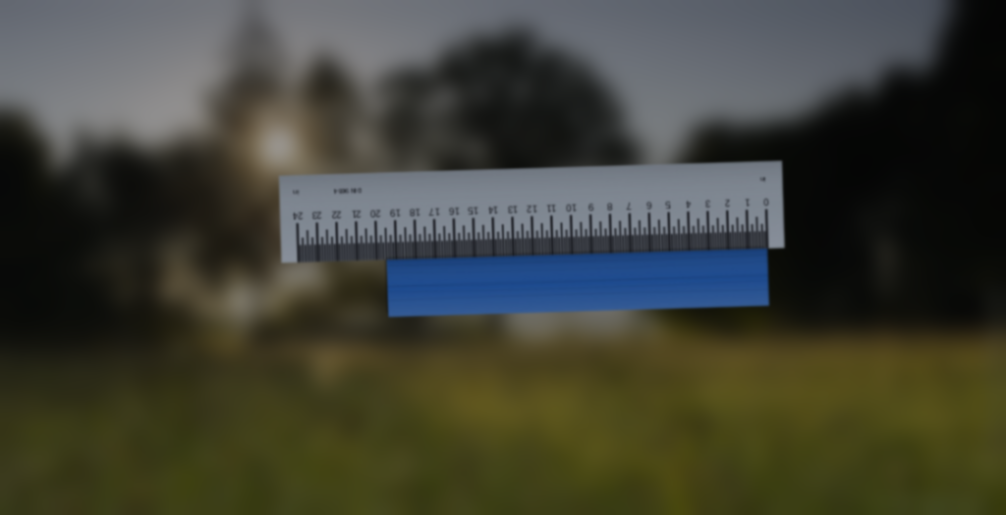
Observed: 19.5 in
